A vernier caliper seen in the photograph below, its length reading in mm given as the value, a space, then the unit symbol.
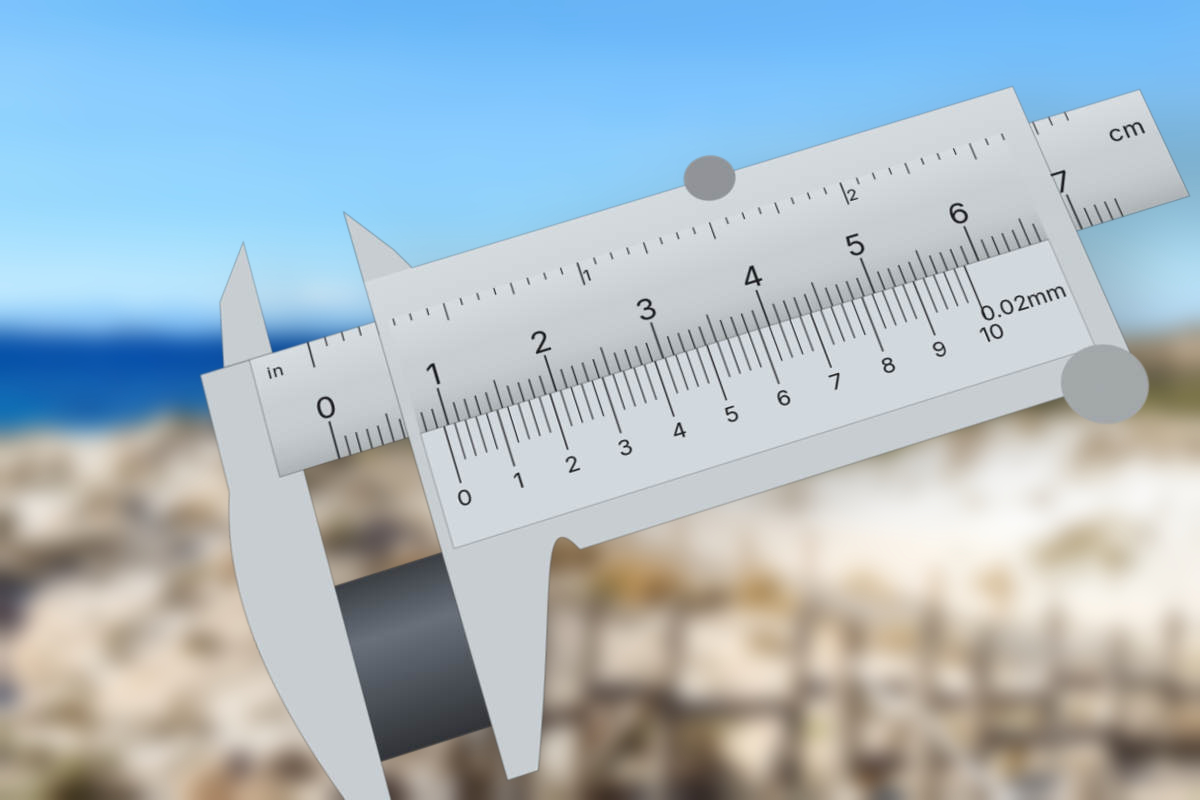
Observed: 9.6 mm
